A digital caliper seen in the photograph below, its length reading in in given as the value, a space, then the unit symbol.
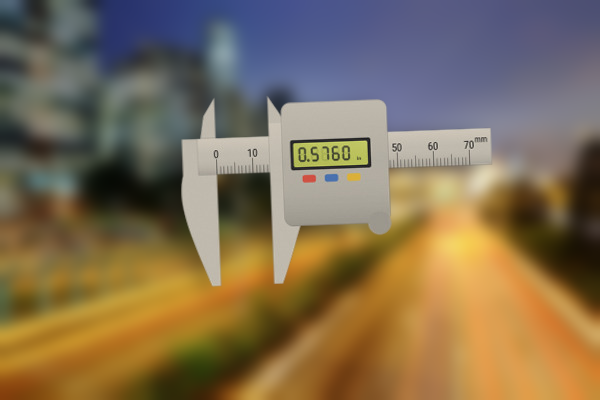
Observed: 0.5760 in
